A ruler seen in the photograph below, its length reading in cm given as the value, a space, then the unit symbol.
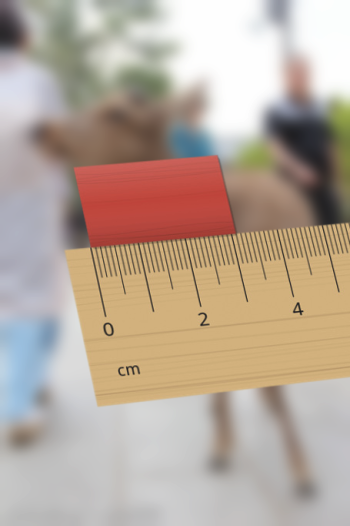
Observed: 3.1 cm
